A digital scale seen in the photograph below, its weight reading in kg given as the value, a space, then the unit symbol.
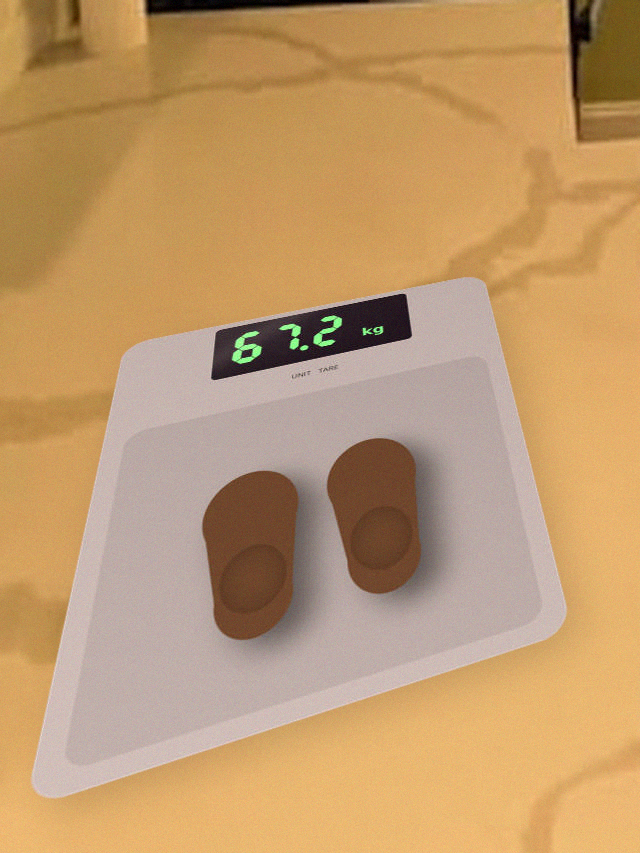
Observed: 67.2 kg
